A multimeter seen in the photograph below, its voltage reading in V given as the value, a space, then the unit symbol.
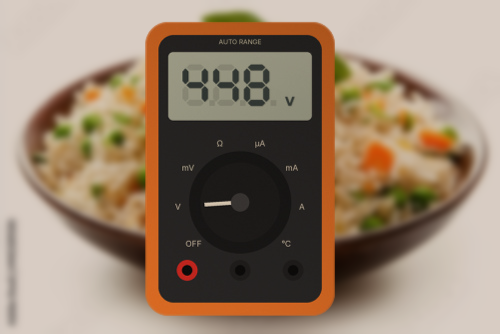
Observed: 448 V
